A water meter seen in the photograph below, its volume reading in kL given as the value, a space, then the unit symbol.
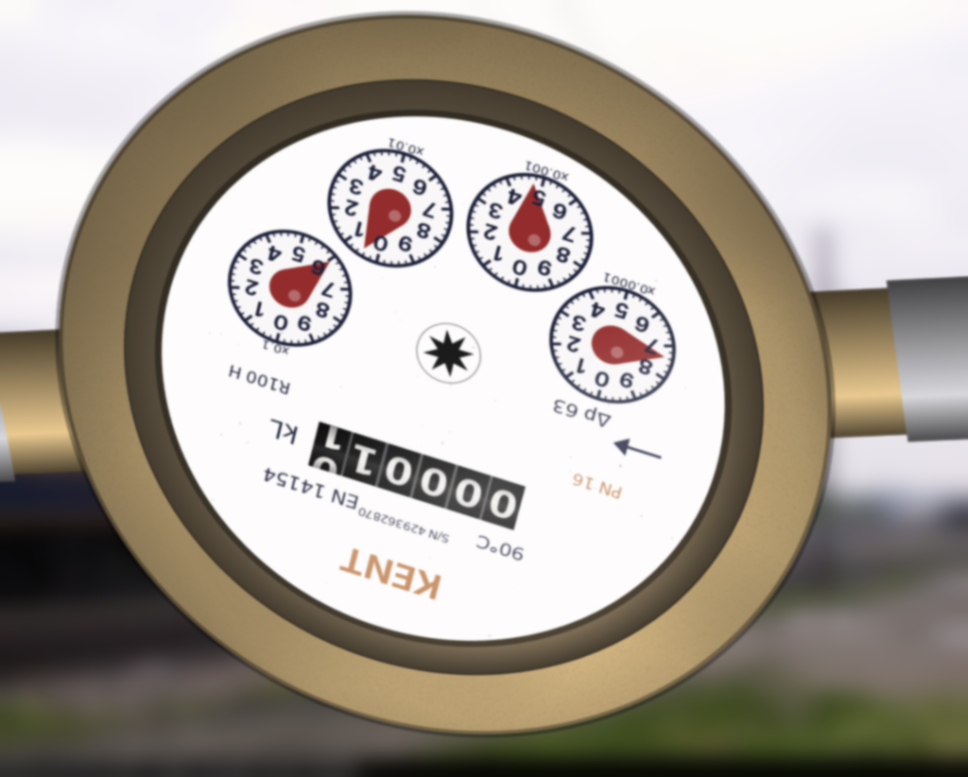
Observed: 10.6047 kL
